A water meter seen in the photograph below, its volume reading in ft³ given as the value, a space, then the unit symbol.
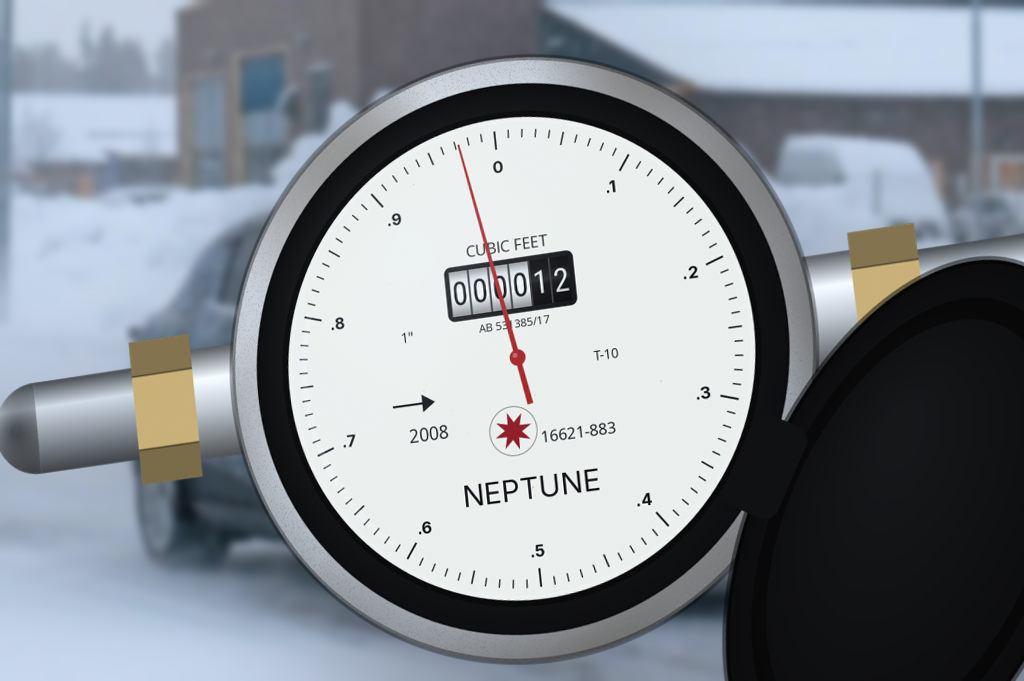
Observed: 11.97 ft³
